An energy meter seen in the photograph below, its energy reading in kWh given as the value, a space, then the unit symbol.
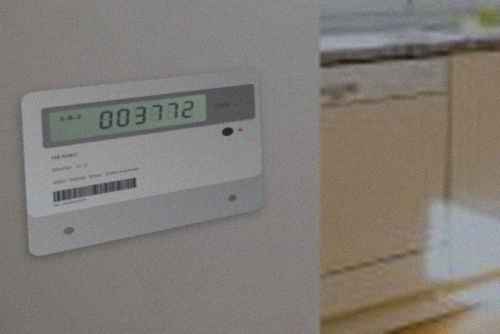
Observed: 3772 kWh
